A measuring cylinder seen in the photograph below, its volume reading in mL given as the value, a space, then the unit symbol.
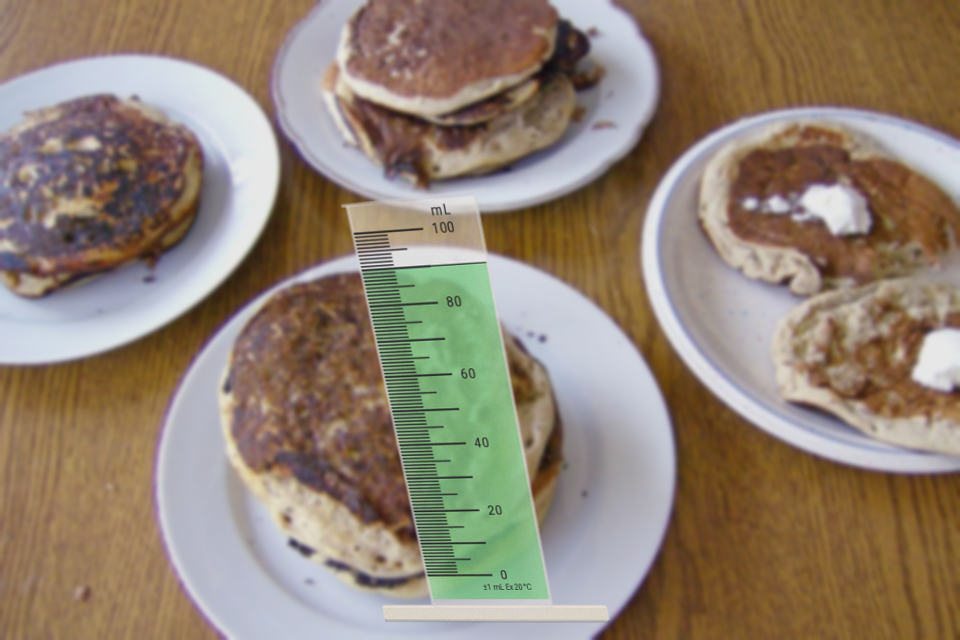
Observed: 90 mL
